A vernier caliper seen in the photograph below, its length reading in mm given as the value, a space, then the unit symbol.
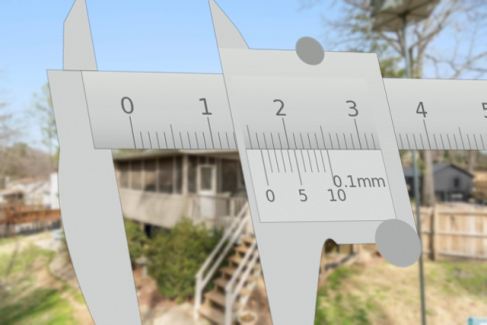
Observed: 16.2 mm
